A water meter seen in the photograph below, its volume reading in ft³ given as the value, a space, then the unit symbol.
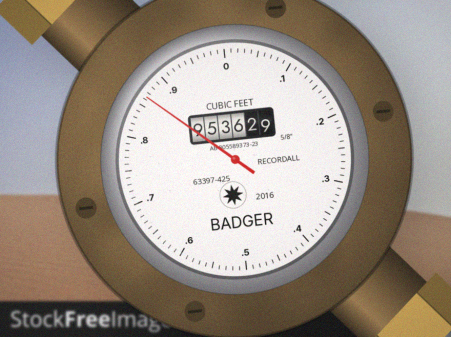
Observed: 953628.86 ft³
